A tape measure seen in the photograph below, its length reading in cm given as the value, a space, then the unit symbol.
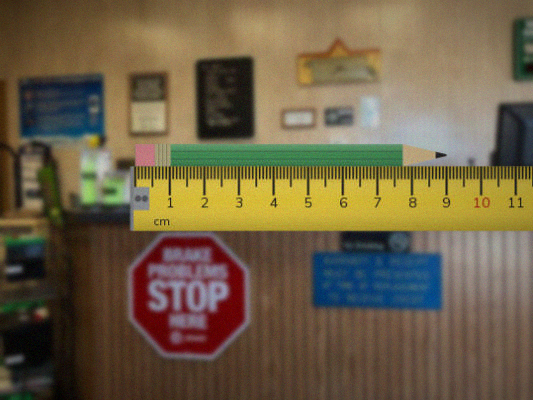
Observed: 9 cm
